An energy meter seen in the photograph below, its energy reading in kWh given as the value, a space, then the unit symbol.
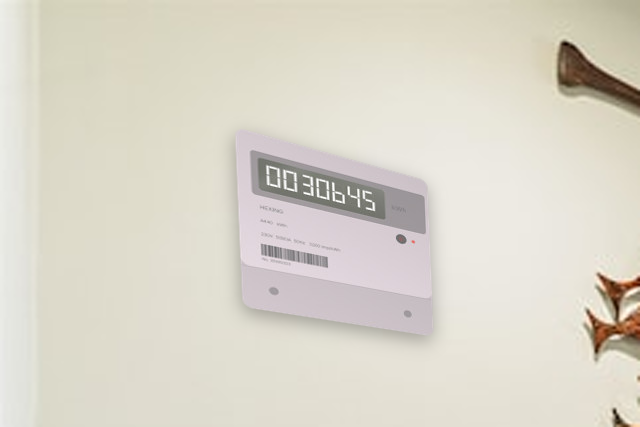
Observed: 30645 kWh
